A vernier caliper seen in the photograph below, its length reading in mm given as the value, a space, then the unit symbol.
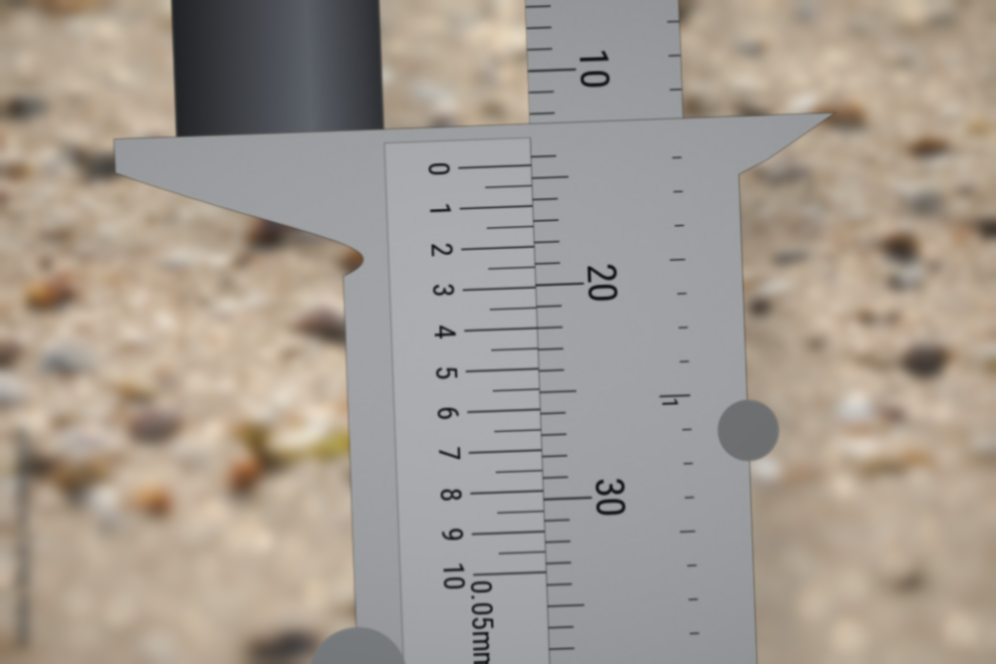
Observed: 14.4 mm
